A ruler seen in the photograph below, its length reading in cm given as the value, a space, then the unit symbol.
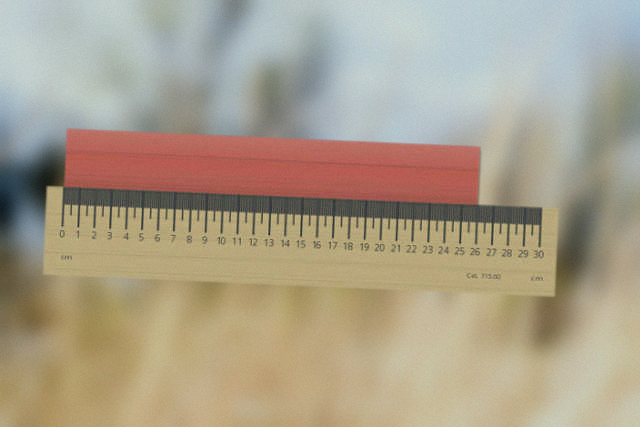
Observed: 26 cm
